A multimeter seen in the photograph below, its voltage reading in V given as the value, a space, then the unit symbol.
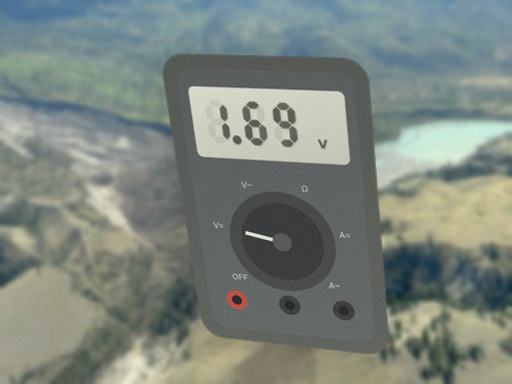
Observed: 1.69 V
